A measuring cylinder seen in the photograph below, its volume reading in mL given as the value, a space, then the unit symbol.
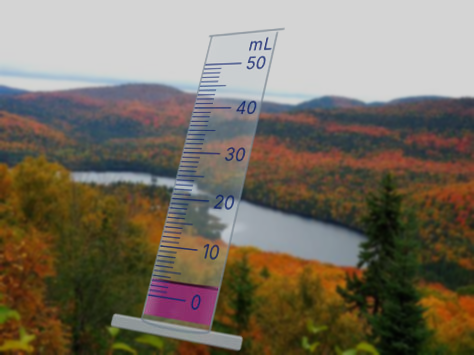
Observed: 3 mL
